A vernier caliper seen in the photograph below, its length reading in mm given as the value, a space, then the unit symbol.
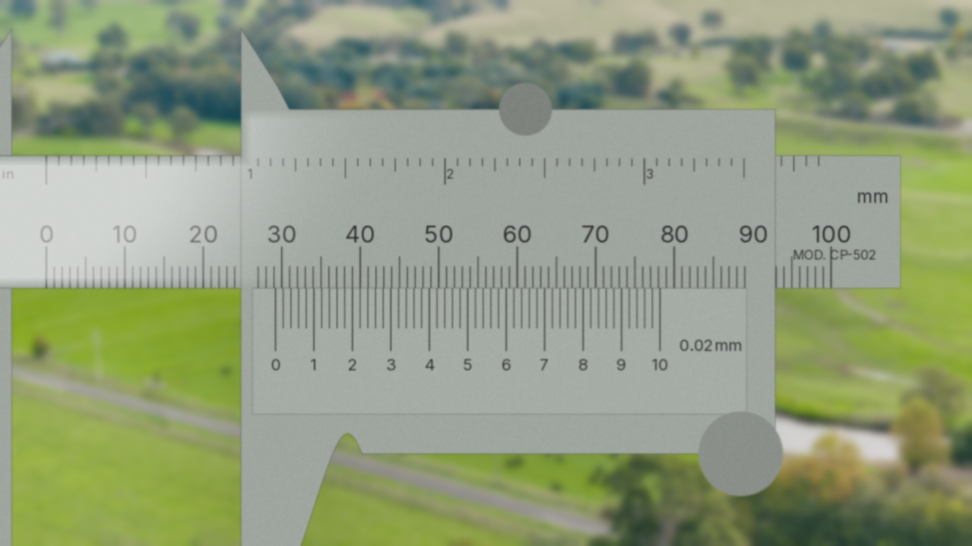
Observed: 29.2 mm
